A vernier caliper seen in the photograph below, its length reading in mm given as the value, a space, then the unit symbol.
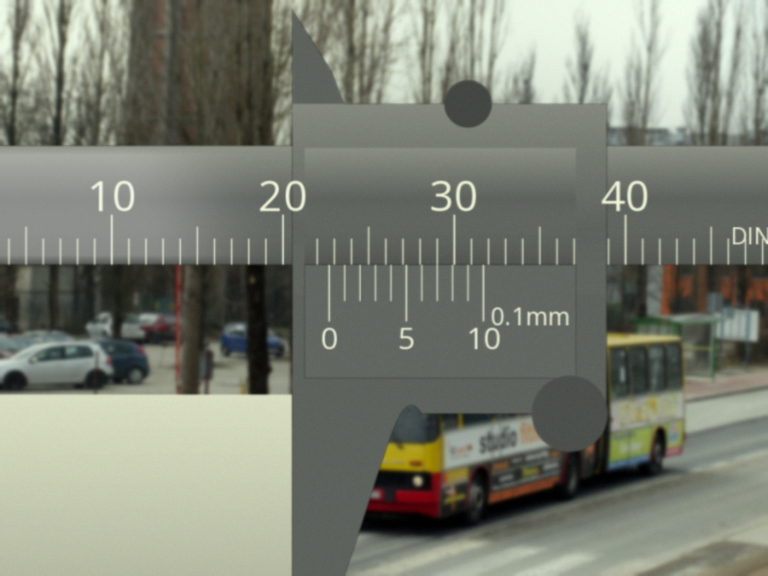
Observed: 22.7 mm
